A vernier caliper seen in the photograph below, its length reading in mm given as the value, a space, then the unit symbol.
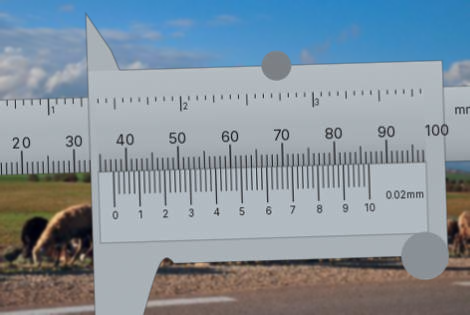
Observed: 37.5 mm
